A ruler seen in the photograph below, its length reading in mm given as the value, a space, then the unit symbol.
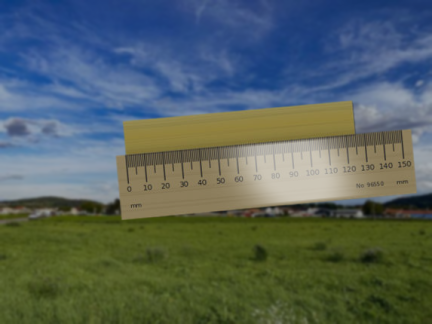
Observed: 125 mm
